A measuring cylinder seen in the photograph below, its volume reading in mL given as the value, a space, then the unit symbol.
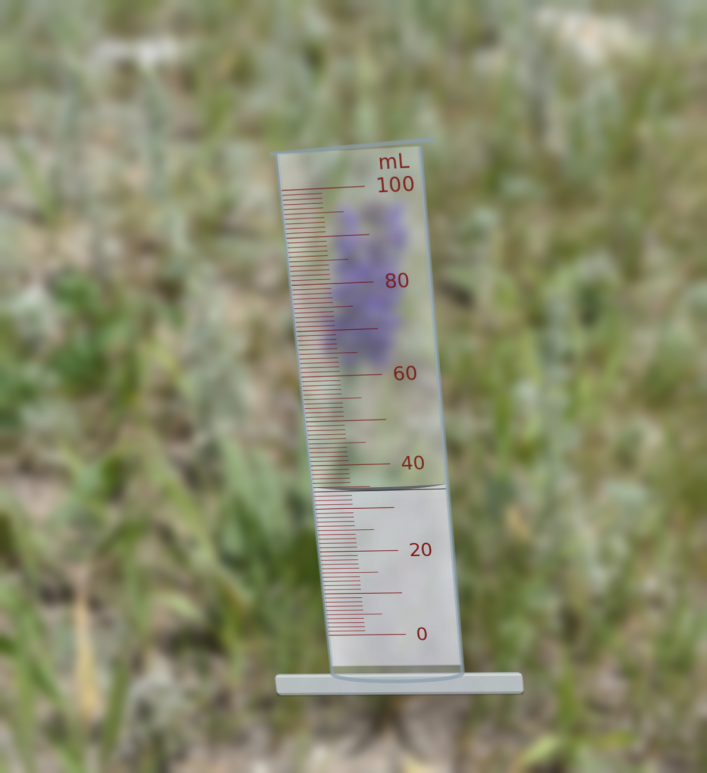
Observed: 34 mL
